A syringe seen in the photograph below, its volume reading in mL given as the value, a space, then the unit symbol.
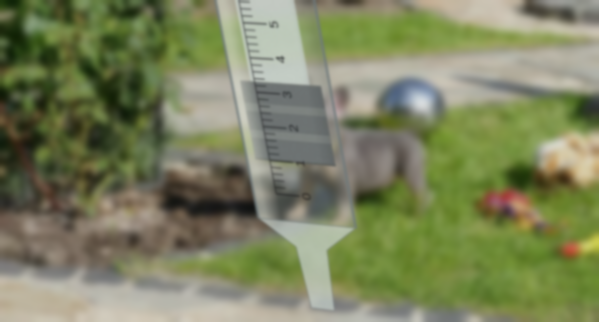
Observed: 1 mL
